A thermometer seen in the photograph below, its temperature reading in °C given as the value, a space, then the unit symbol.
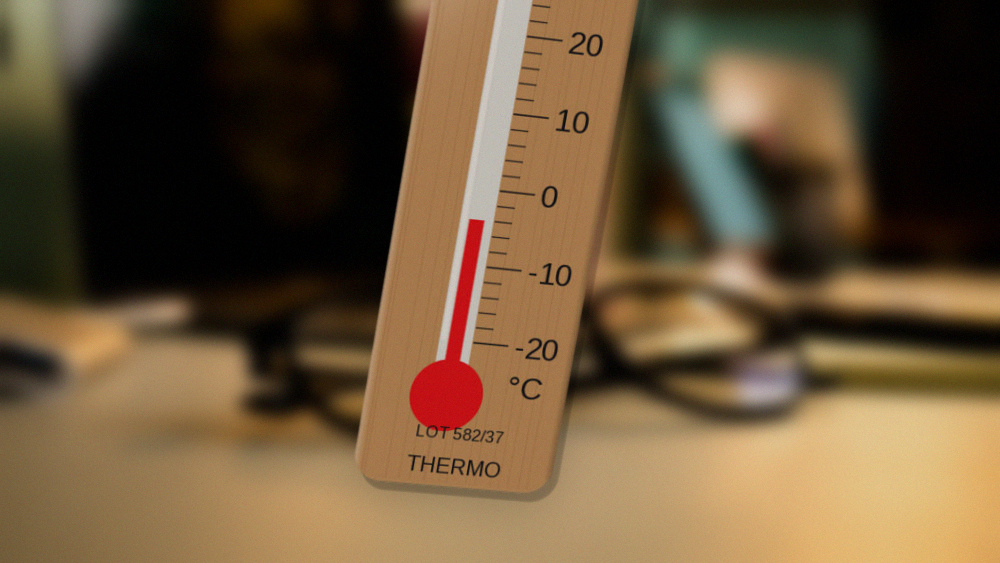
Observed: -4 °C
